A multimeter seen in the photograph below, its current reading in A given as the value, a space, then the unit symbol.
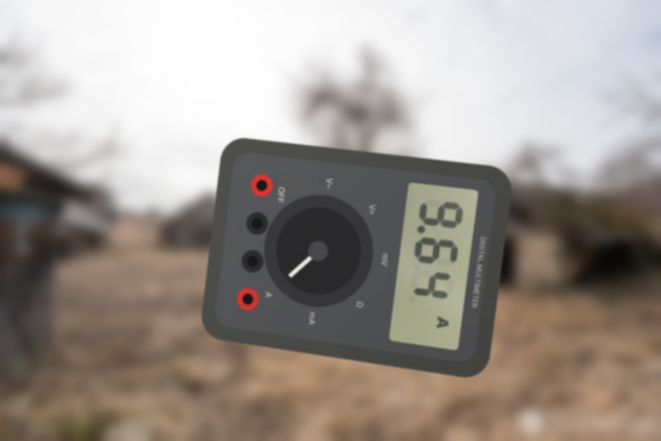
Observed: 9.64 A
